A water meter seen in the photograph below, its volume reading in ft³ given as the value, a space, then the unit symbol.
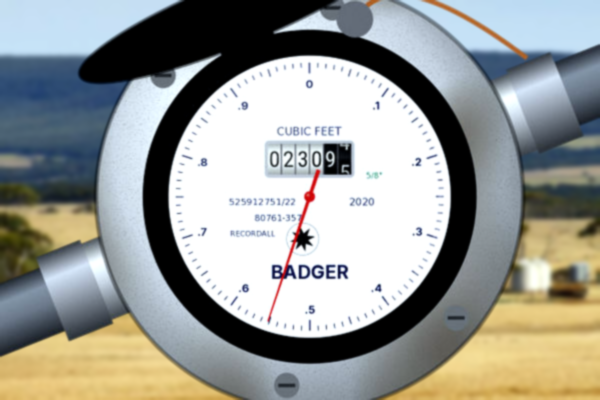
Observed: 23094.55 ft³
